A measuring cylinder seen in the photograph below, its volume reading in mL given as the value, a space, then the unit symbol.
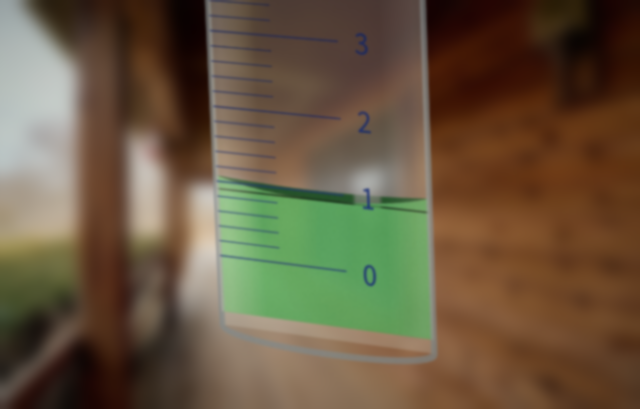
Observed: 0.9 mL
